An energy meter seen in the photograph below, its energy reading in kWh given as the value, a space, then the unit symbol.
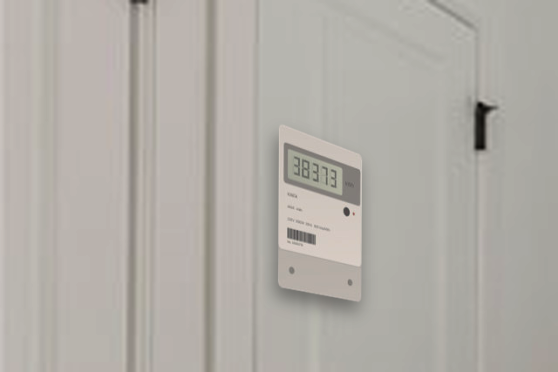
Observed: 38373 kWh
